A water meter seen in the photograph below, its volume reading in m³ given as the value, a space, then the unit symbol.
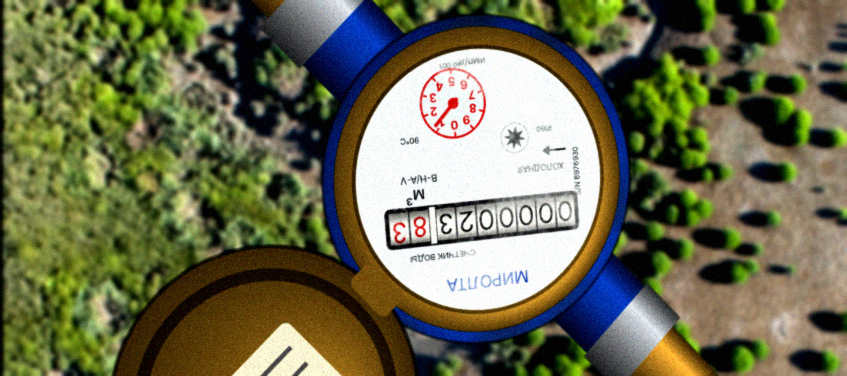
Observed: 23.831 m³
